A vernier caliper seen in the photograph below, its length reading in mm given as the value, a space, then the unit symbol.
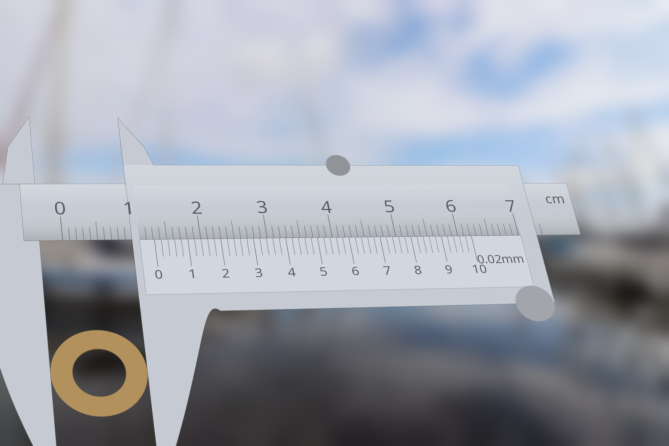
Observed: 13.2 mm
